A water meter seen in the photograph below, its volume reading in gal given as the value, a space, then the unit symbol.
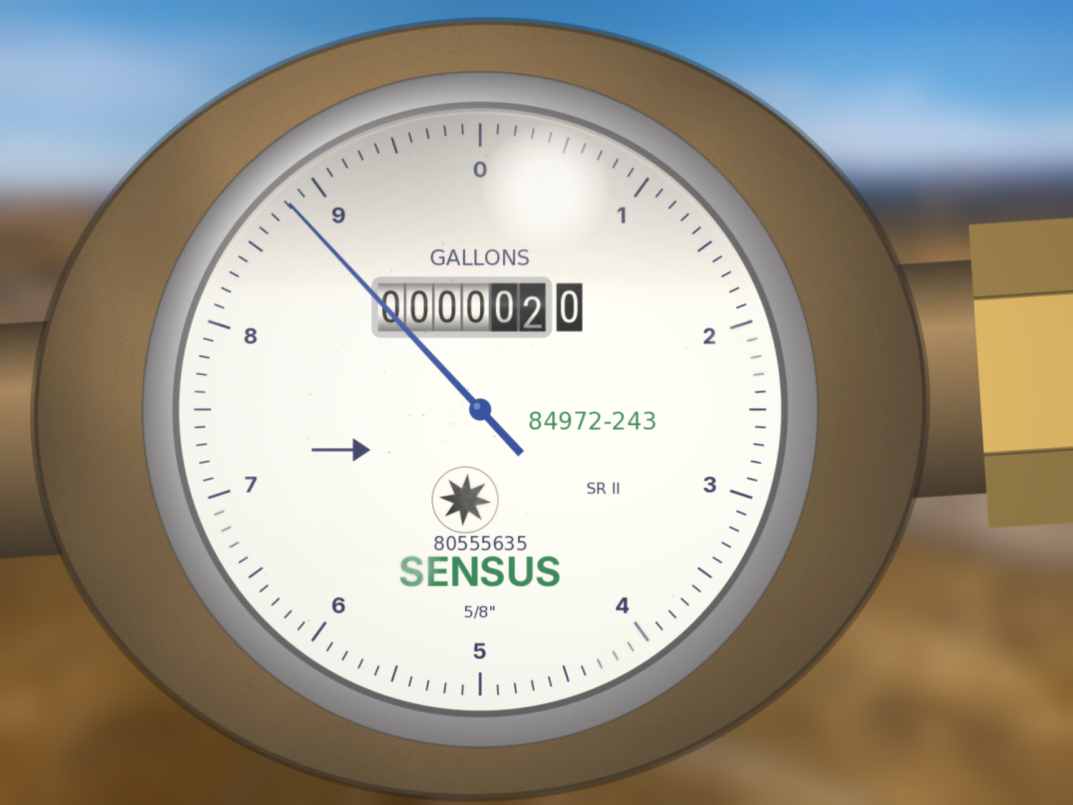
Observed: 18.8 gal
